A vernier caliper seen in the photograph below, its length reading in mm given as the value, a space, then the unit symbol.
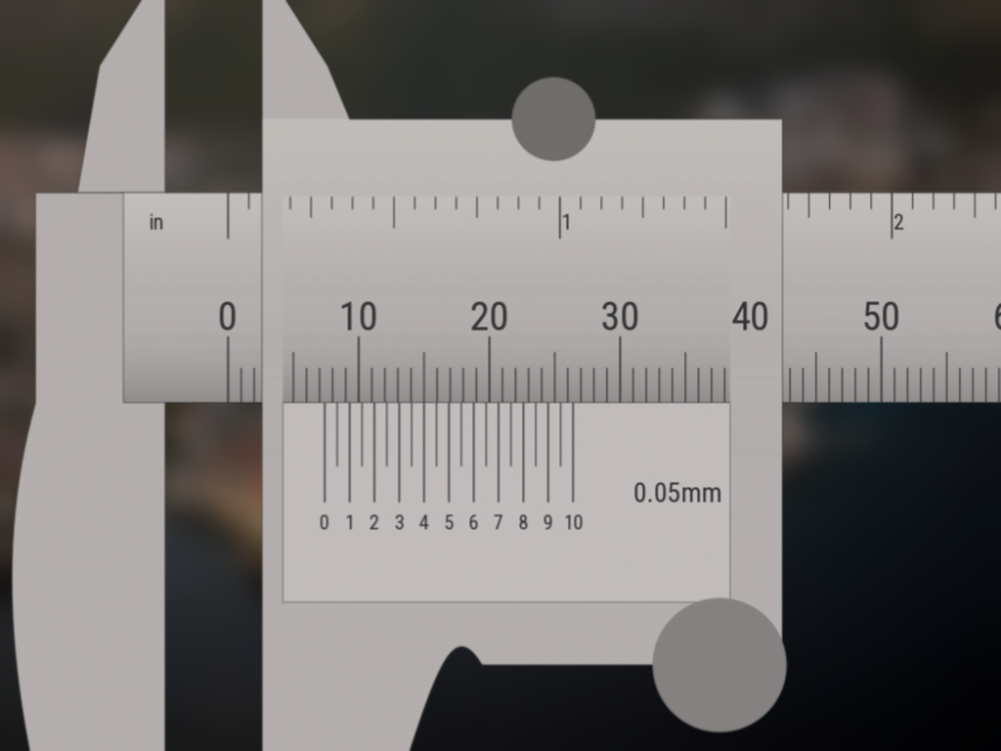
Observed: 7.4 mm
